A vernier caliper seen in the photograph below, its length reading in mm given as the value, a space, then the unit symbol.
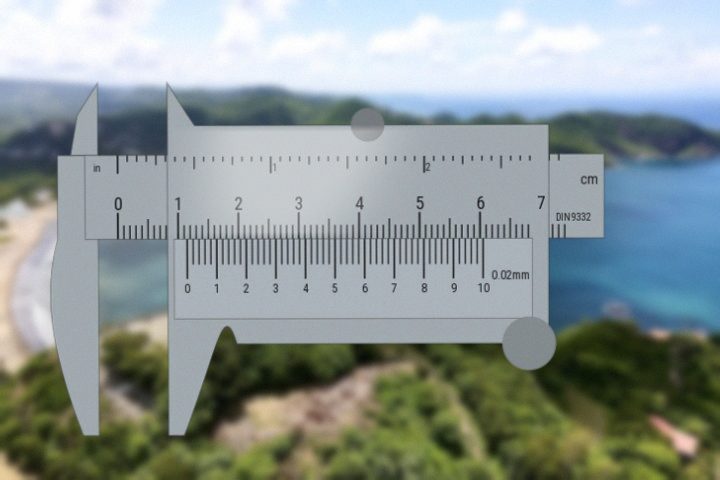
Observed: 11.5 mm
